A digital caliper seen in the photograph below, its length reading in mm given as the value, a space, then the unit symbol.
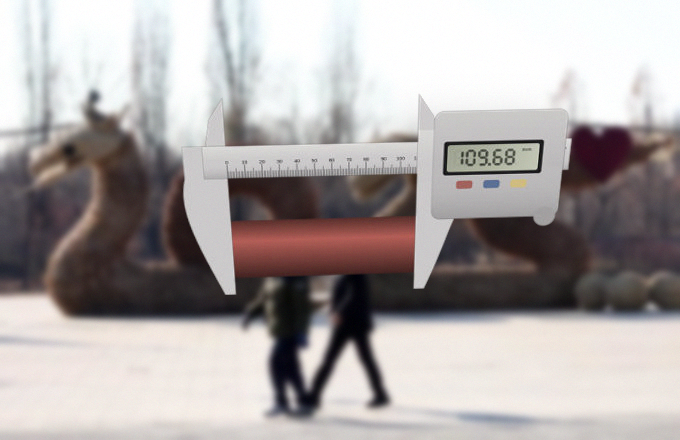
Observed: 109.68 mm
